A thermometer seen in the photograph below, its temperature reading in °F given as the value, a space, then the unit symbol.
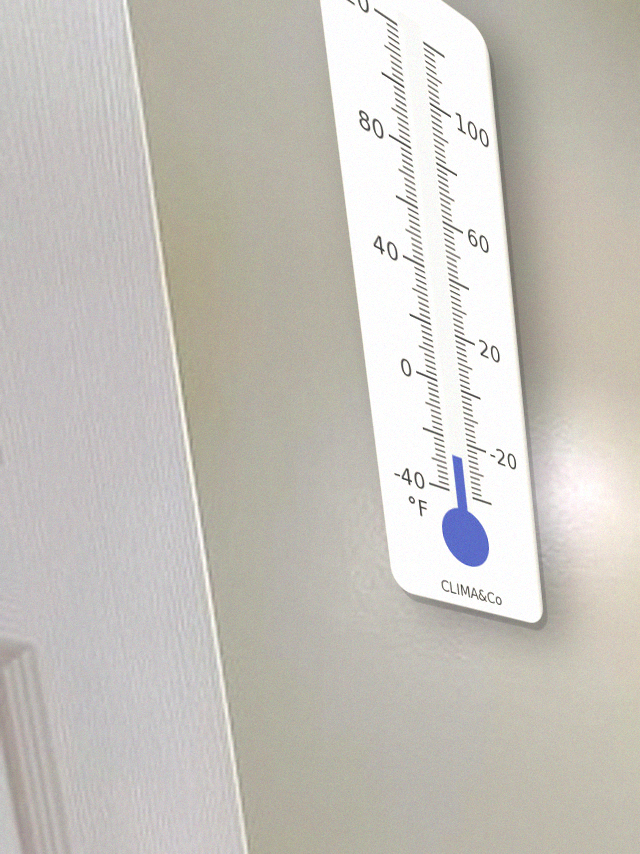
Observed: -26 °F
